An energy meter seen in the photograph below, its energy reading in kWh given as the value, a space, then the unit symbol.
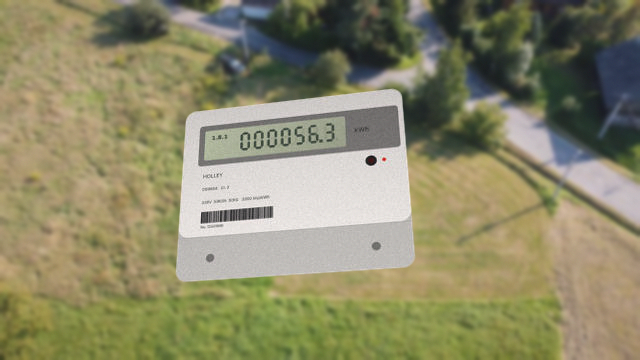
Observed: 56.3 kWh
